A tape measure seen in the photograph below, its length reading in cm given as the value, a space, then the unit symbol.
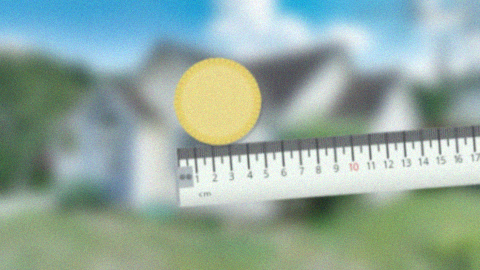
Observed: 5 cm
